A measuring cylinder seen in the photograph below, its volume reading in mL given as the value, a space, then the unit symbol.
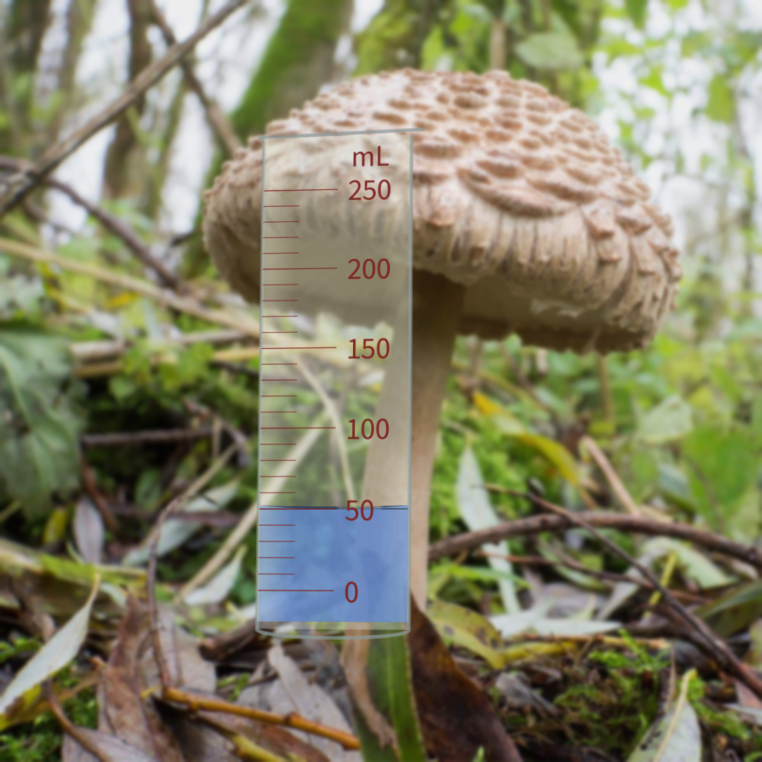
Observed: 50 mL
